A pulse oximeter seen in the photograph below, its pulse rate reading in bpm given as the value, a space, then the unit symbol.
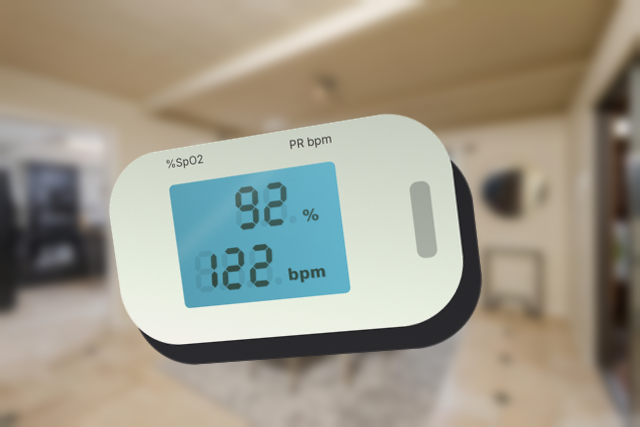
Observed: 122 bpm
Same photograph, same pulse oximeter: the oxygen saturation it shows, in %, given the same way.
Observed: 92 %
